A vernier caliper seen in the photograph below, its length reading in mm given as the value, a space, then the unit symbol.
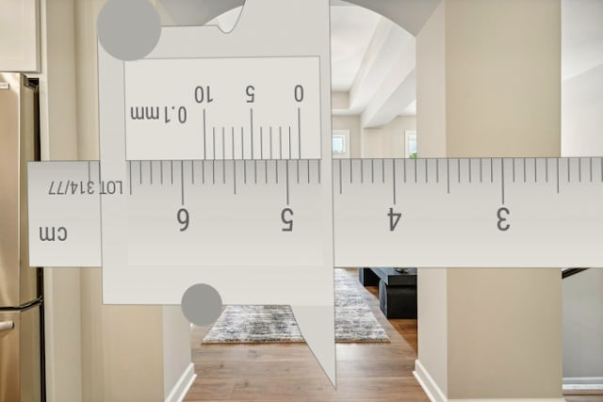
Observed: 48.8 mm
